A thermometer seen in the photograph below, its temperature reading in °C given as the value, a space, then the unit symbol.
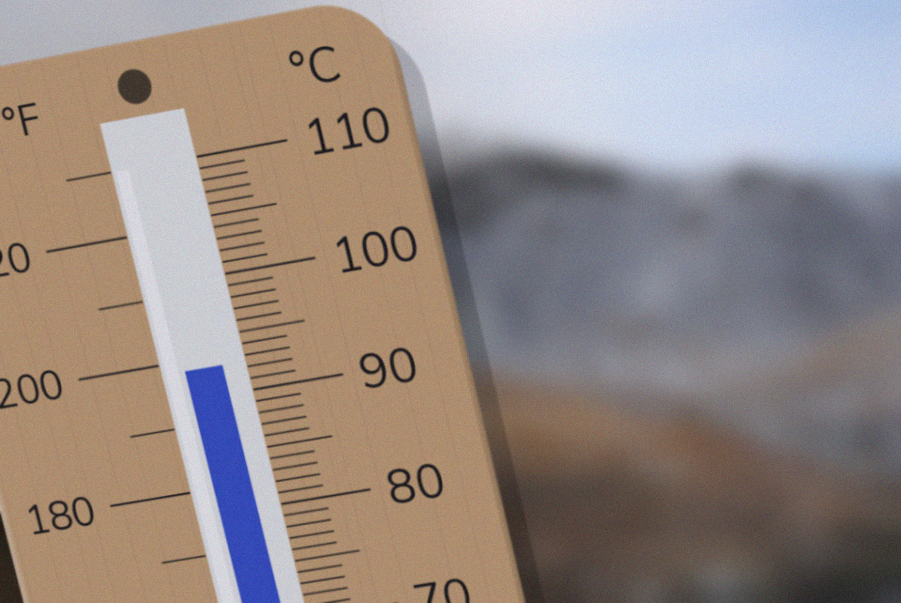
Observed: 92.5 °C
